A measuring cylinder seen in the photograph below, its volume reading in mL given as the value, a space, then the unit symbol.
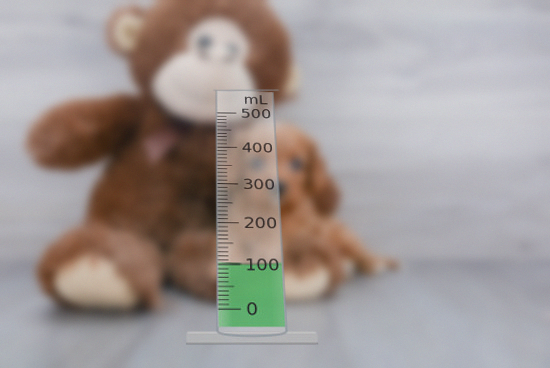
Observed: 100 mL
